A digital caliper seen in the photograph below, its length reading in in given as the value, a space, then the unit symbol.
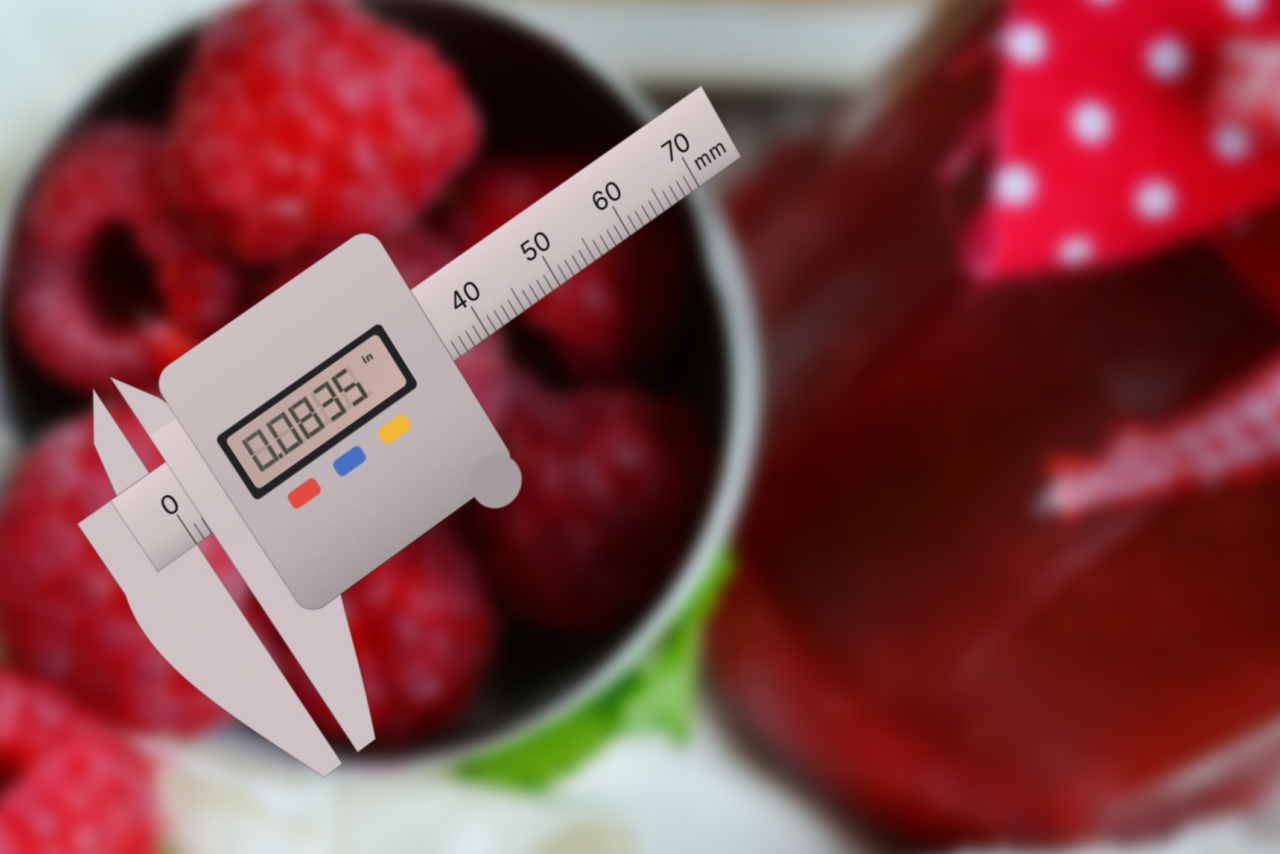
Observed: 0.0835 in
